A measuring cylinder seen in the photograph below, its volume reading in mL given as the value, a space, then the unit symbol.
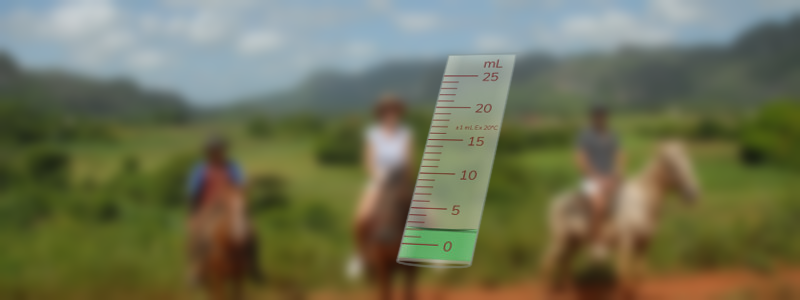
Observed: 2 mL
